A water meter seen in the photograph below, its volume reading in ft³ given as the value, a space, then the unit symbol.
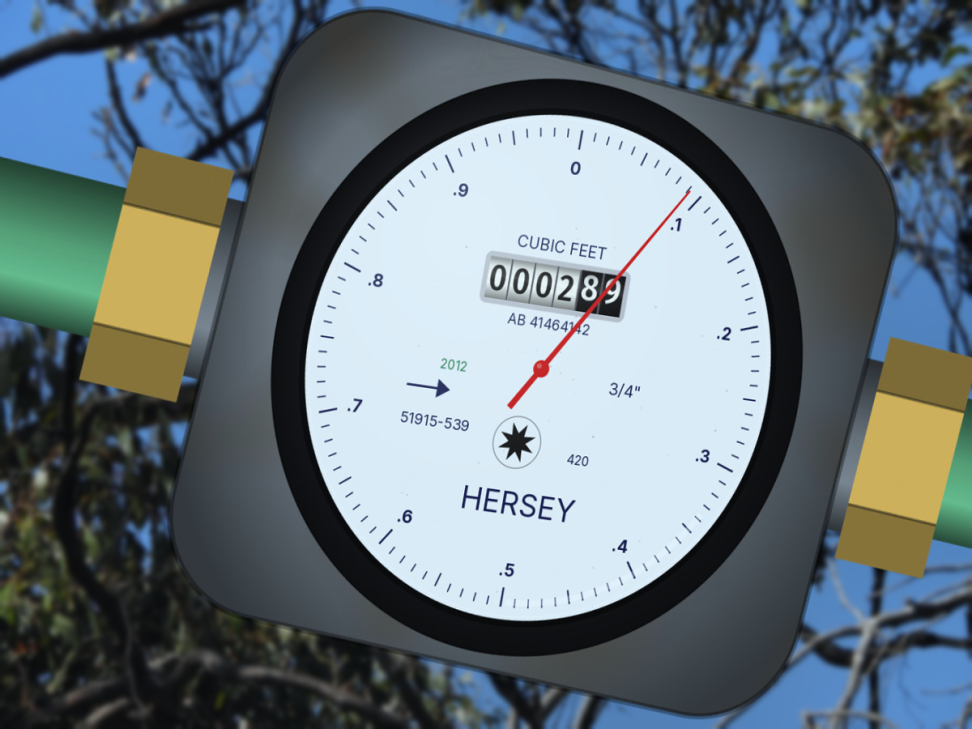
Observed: 289.09 ft³
